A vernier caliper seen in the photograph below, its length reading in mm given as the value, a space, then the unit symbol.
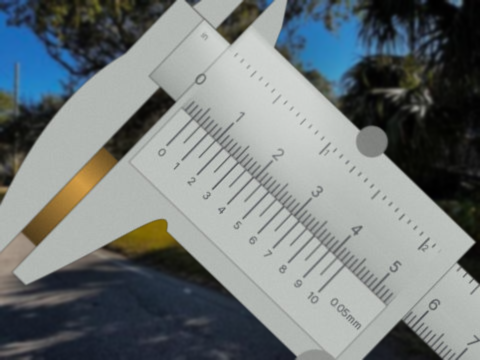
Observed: 4.0 mm
